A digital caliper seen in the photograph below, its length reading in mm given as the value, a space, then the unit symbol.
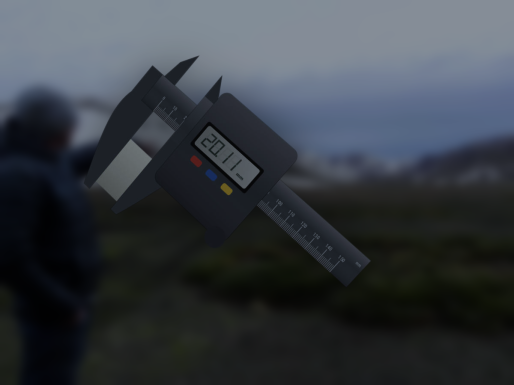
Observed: 20.11 mm
